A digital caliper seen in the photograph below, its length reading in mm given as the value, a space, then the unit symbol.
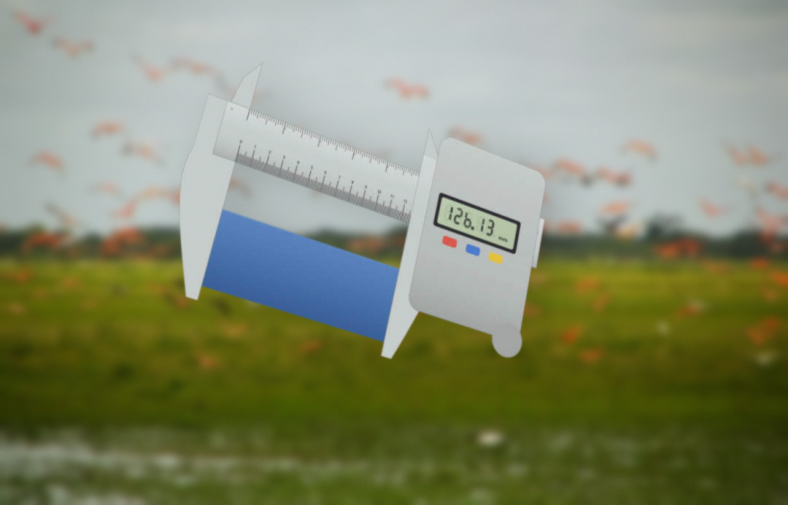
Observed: 126.13 mm
